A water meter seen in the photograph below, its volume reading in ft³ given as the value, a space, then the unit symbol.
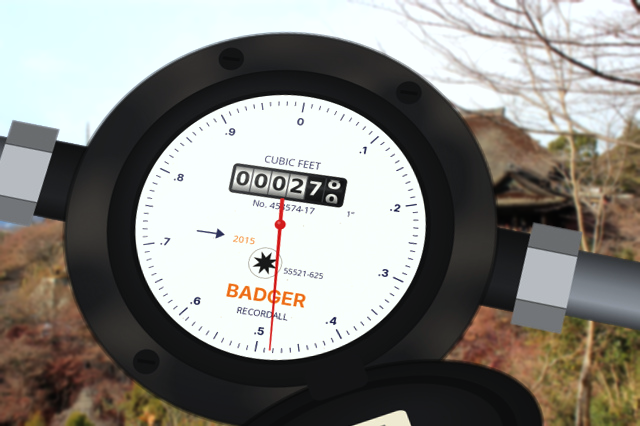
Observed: 278.48 ft³
